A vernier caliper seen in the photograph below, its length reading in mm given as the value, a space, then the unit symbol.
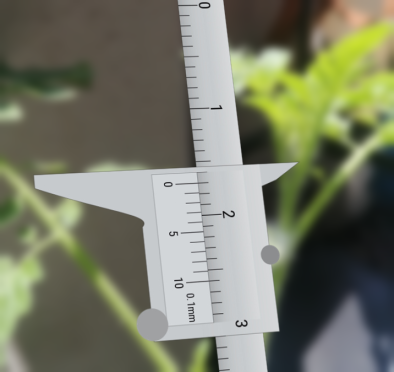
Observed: 17.0 mm
